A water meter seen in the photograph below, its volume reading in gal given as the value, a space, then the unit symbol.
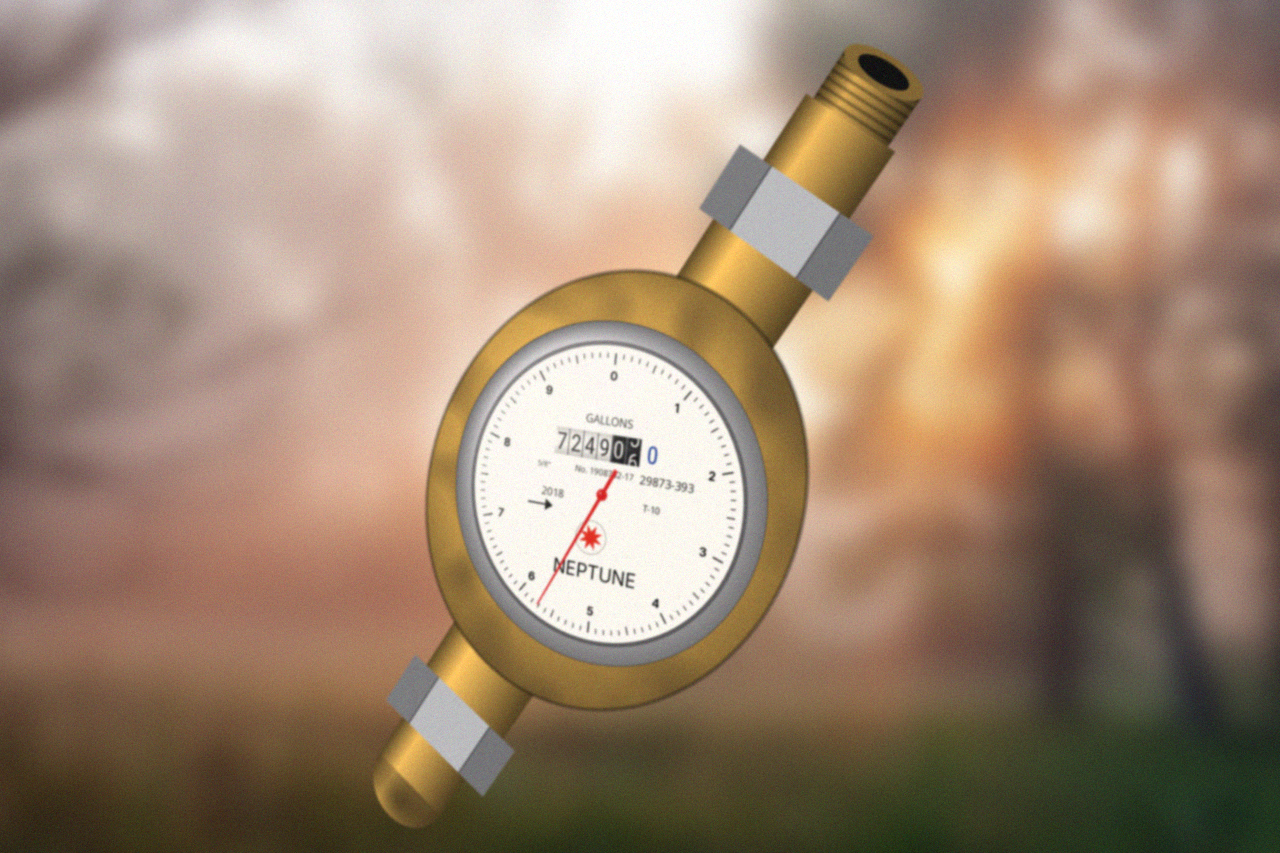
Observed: 7249055.7 gal
